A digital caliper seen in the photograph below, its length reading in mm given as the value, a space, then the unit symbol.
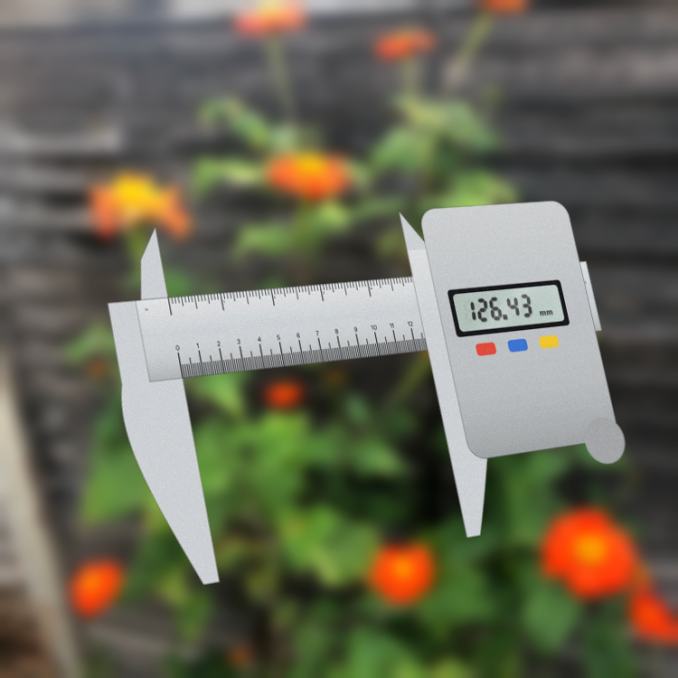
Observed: 126.43 mm
